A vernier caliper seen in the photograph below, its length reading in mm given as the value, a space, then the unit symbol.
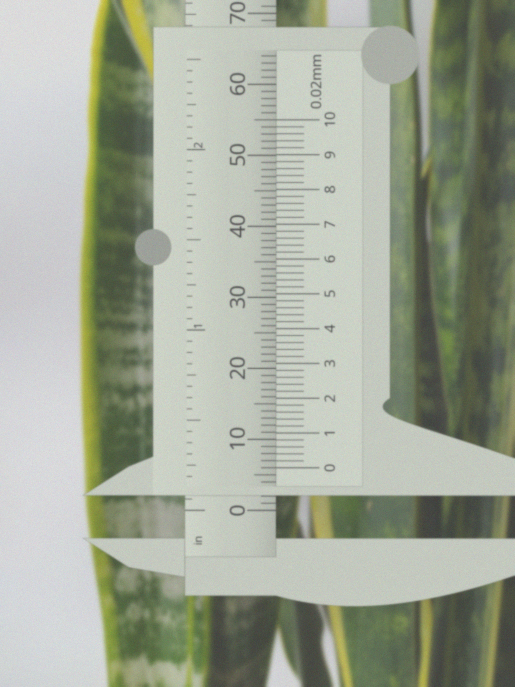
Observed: 6.0 mm
